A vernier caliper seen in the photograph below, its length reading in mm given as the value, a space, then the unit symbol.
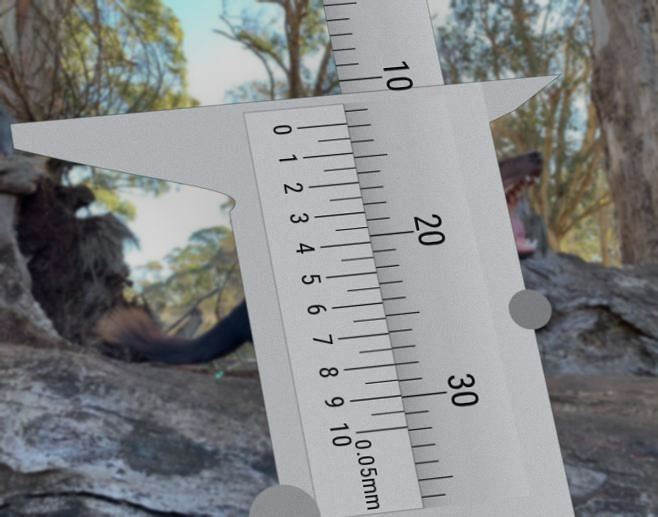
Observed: 12.8 mm
